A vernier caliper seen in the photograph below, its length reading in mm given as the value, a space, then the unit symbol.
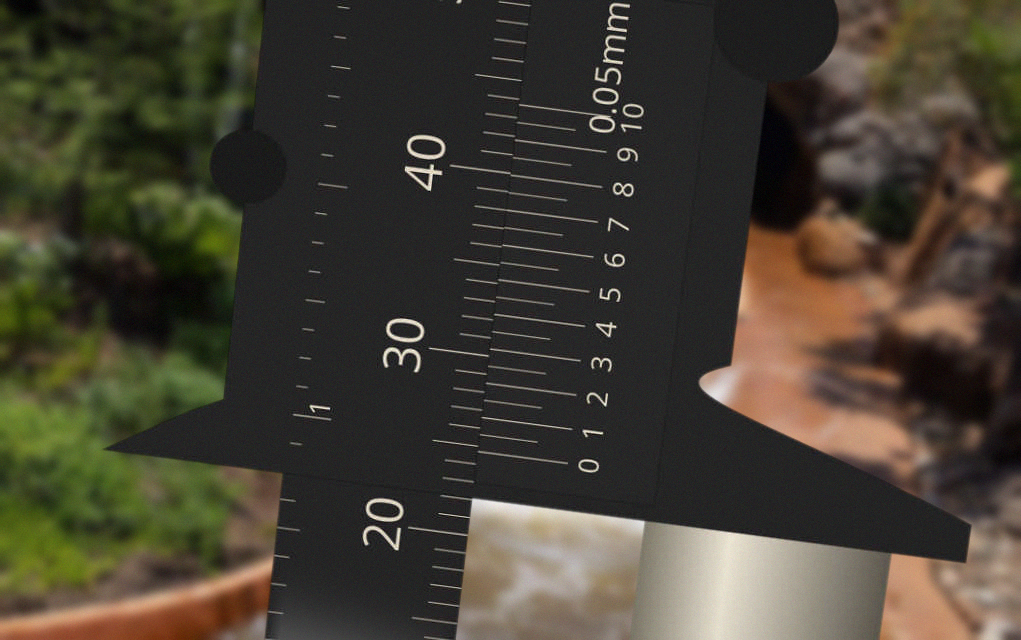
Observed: 24.7 mm
